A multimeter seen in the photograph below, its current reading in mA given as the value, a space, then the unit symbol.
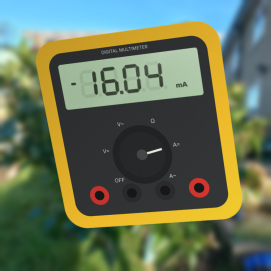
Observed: -16.04 mA
